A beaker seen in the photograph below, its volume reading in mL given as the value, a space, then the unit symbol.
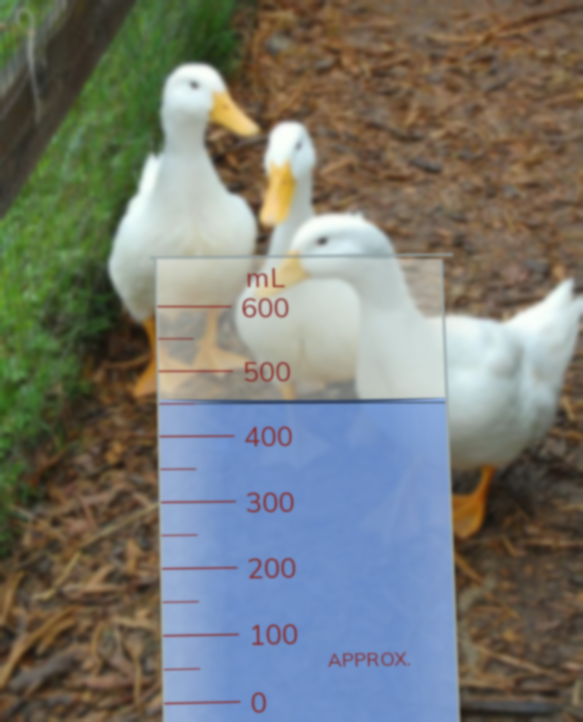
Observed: 450 mL
